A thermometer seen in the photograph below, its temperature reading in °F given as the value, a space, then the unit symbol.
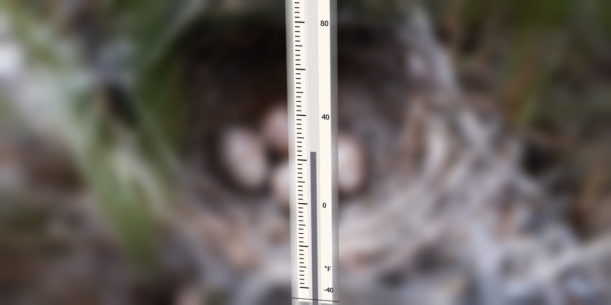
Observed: 24 °F
